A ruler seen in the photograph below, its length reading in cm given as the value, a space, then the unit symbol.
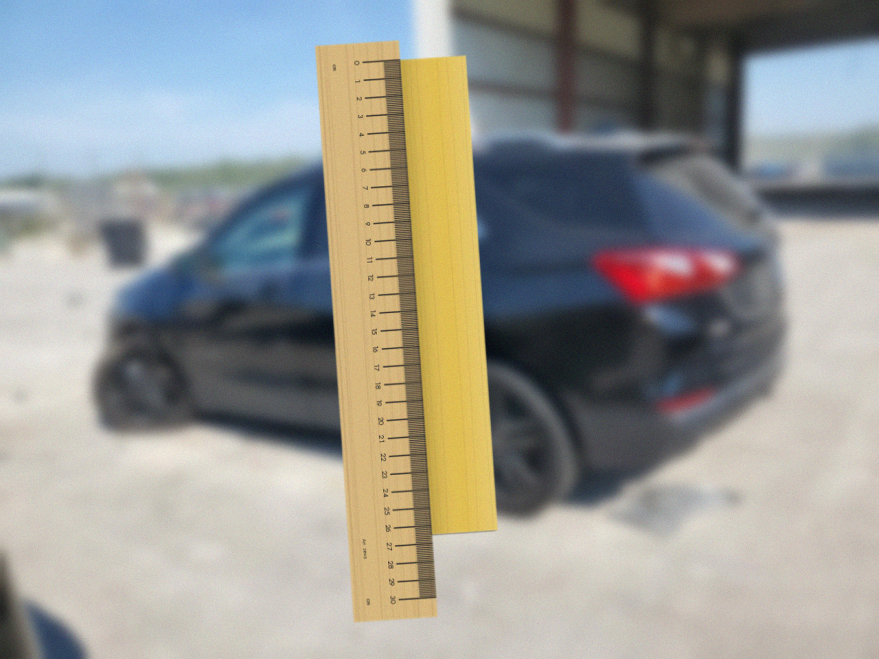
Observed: 26.5 cm
